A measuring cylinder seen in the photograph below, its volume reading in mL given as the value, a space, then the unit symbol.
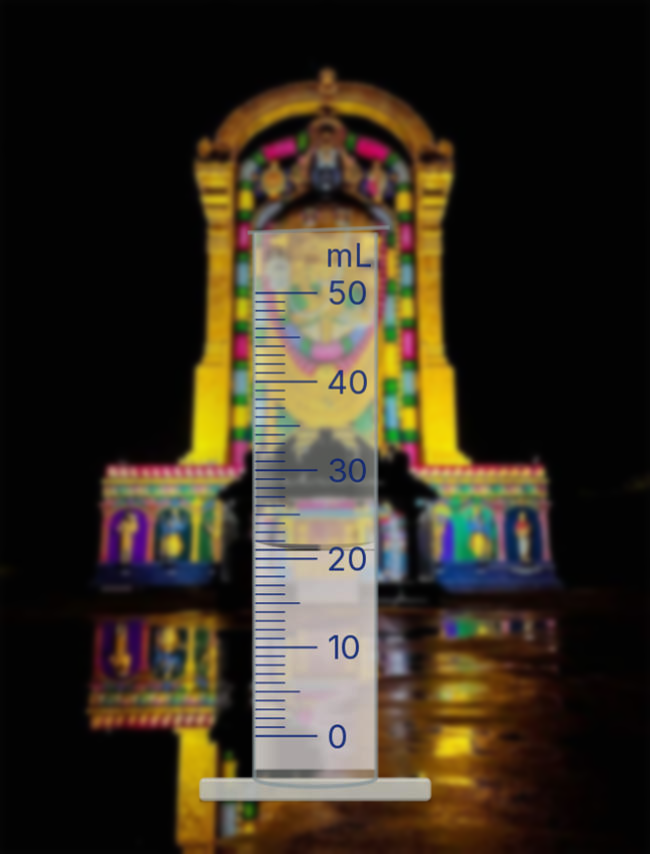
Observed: 21 mL
